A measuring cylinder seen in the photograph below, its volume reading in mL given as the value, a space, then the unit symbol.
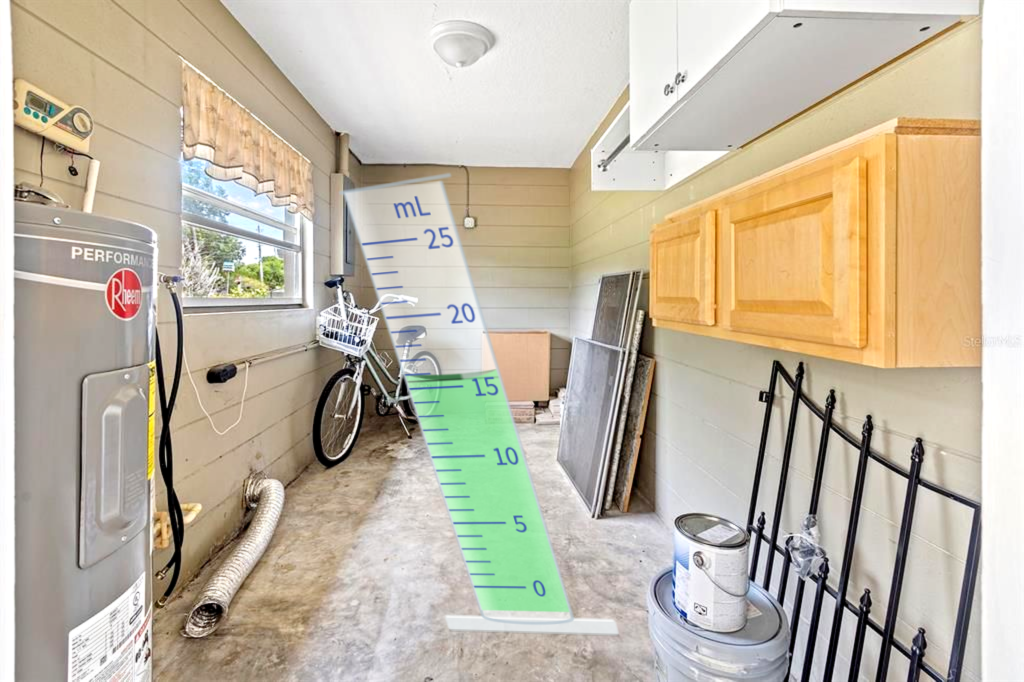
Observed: 15.5 mL
